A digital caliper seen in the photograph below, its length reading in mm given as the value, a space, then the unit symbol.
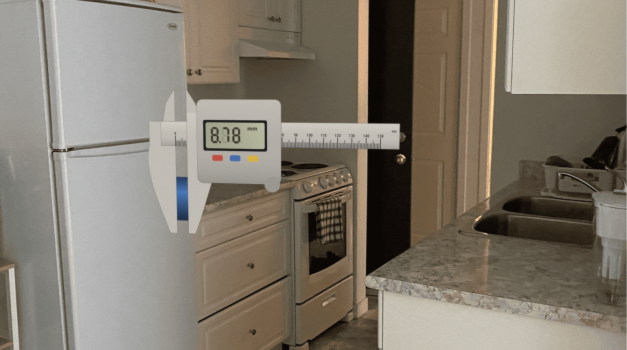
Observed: 8.78 mm
